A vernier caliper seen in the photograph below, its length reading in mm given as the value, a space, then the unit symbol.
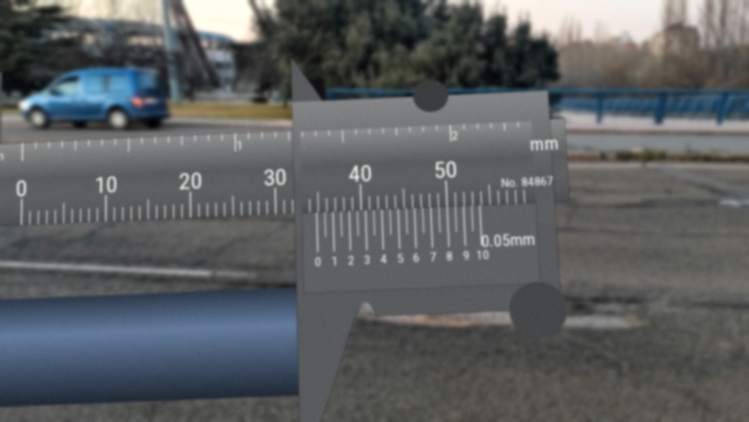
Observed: 34.8 mm
